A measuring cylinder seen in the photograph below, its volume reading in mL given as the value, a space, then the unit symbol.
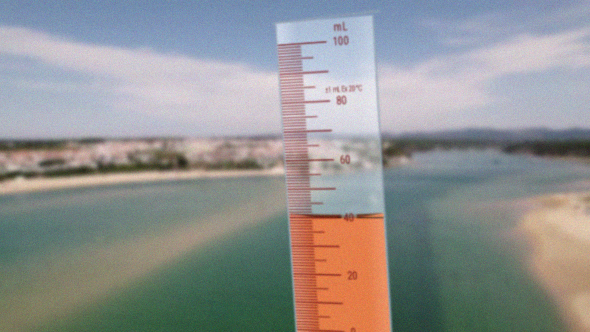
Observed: 40 mL
